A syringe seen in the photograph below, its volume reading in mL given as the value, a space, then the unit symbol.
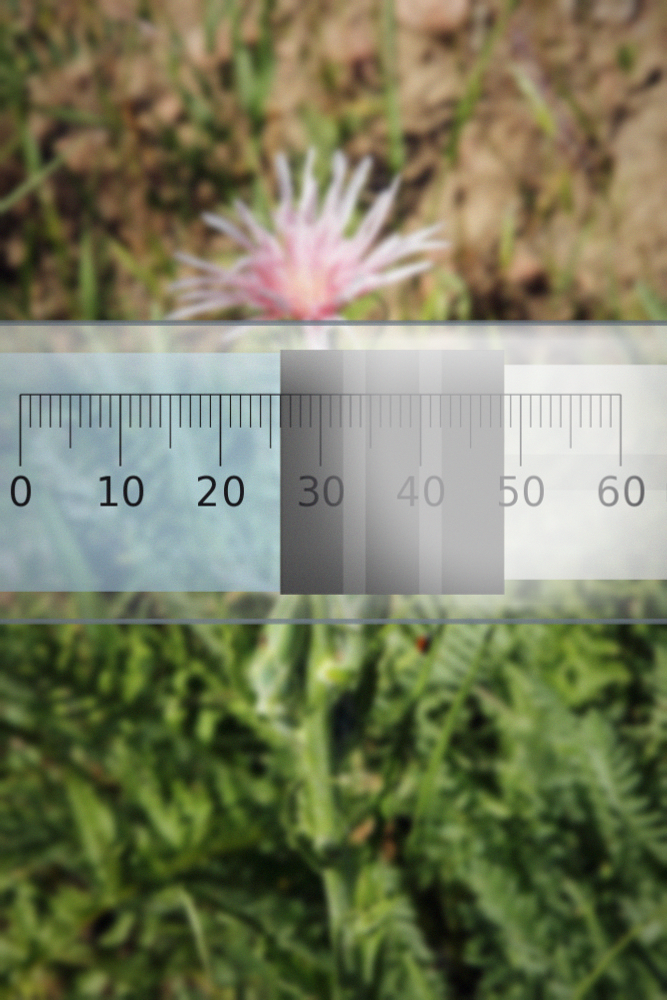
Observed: 26 mL
